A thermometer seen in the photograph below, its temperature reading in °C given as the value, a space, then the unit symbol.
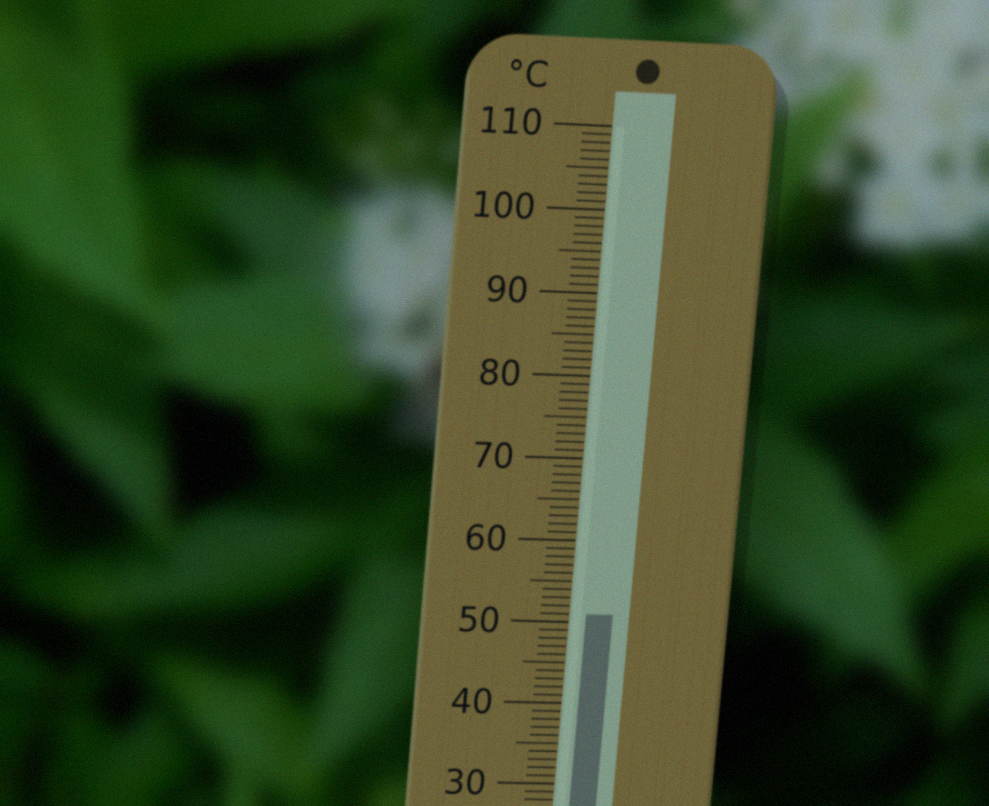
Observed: 51 °C
